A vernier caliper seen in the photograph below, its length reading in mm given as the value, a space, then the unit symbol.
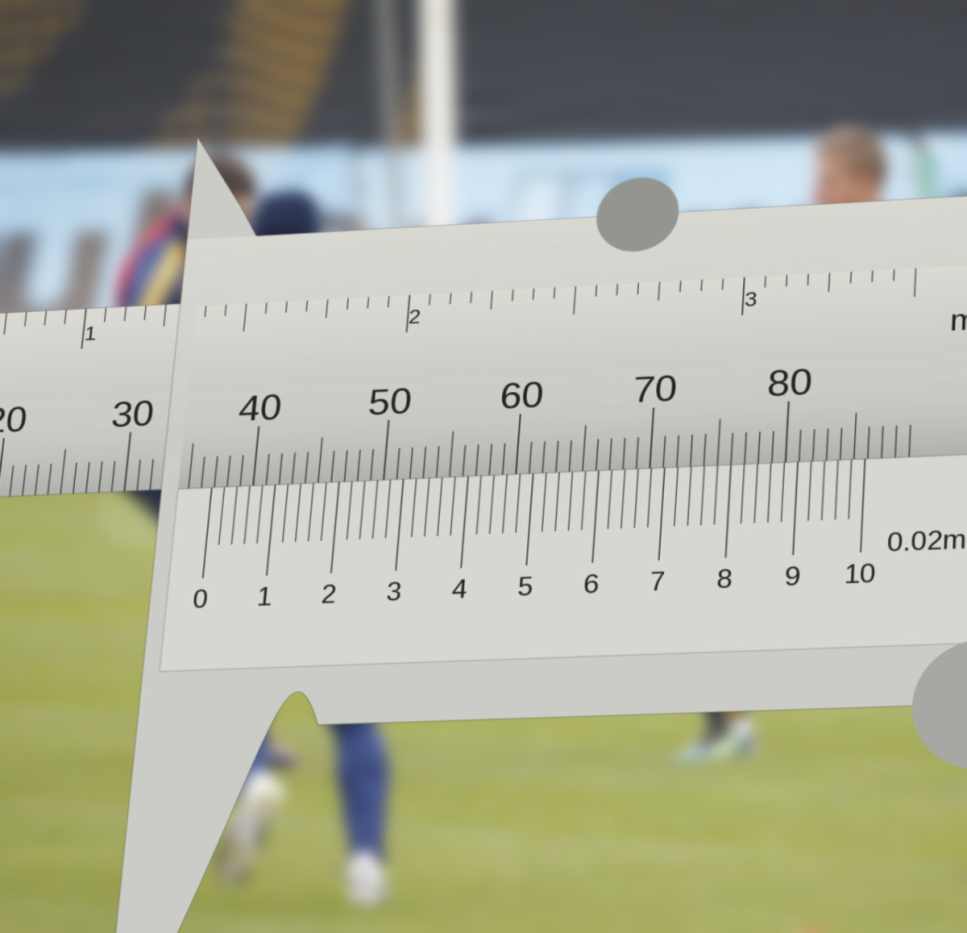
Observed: 36.8 mm
